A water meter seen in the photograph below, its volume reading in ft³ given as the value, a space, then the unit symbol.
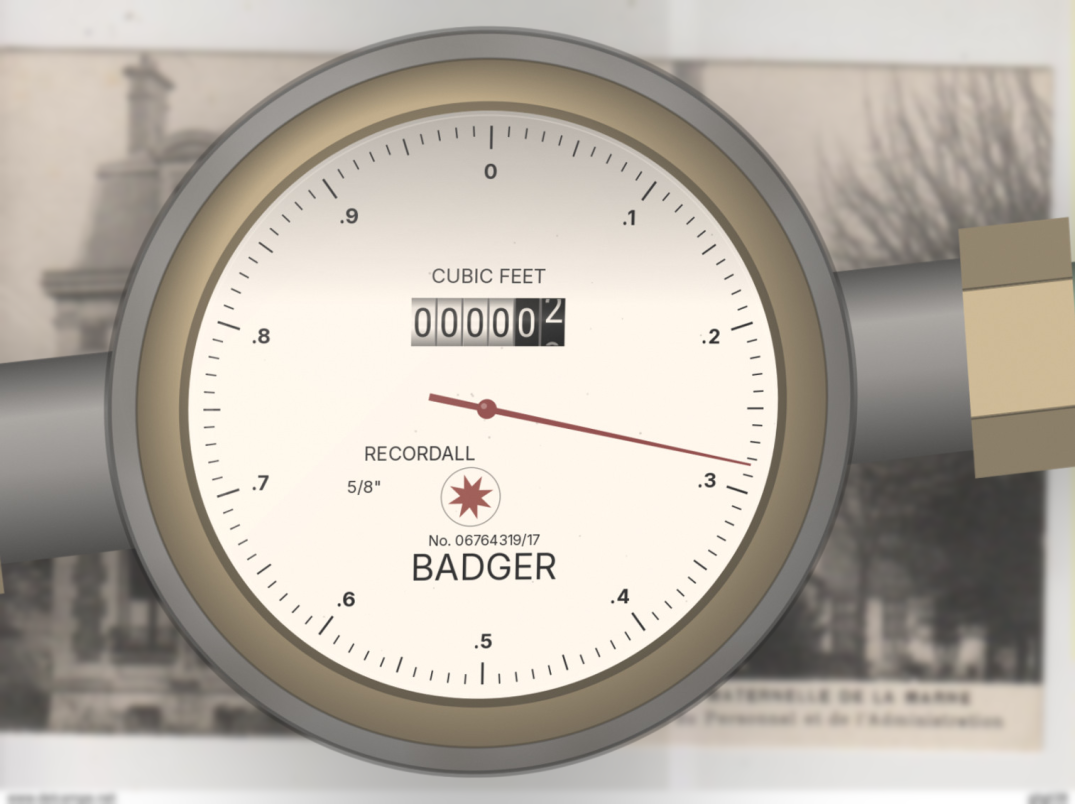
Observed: 2.28 ft³
